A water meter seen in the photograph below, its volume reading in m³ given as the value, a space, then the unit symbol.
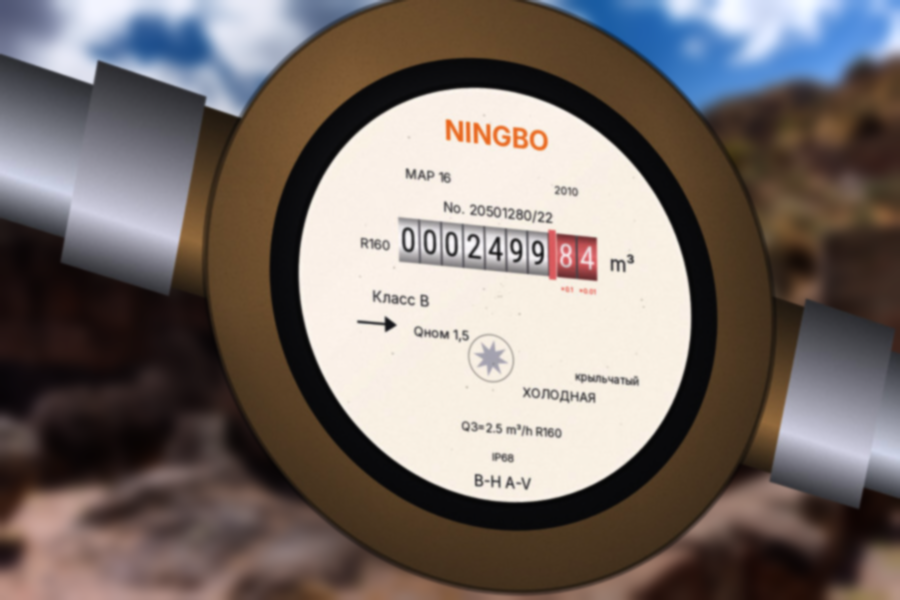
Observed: 2499.84 m³
